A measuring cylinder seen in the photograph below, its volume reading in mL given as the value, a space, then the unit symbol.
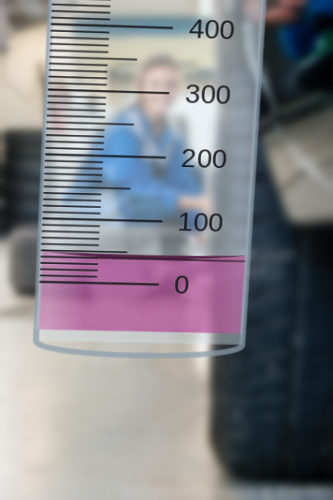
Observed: 40 mL
